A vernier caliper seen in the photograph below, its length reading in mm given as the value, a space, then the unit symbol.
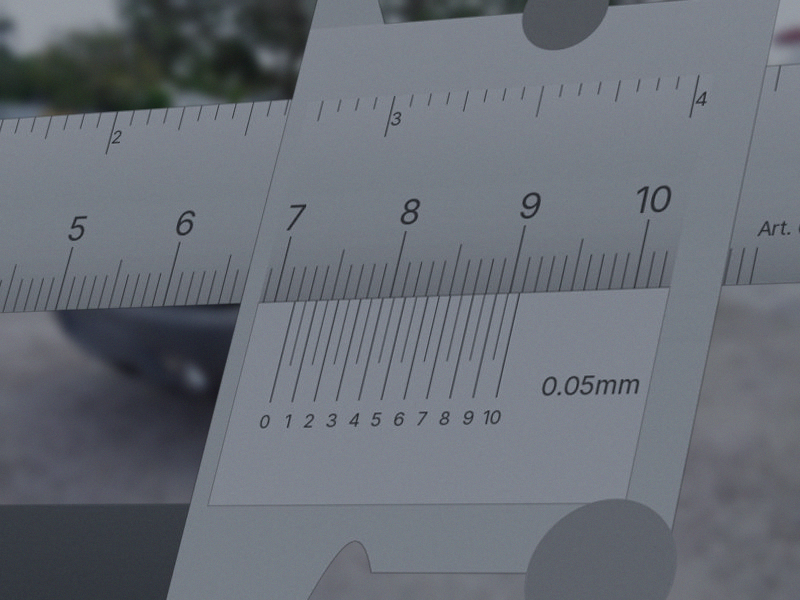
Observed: 71.8 mm
